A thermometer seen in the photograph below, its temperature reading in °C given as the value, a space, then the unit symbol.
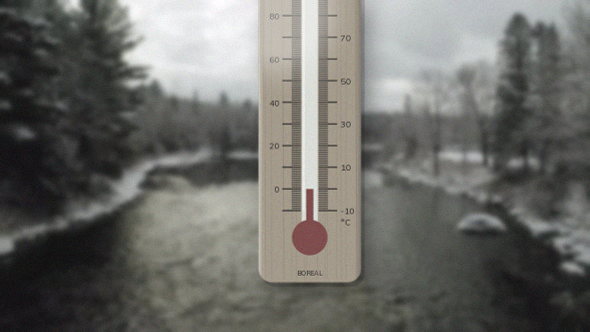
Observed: 0 °C
